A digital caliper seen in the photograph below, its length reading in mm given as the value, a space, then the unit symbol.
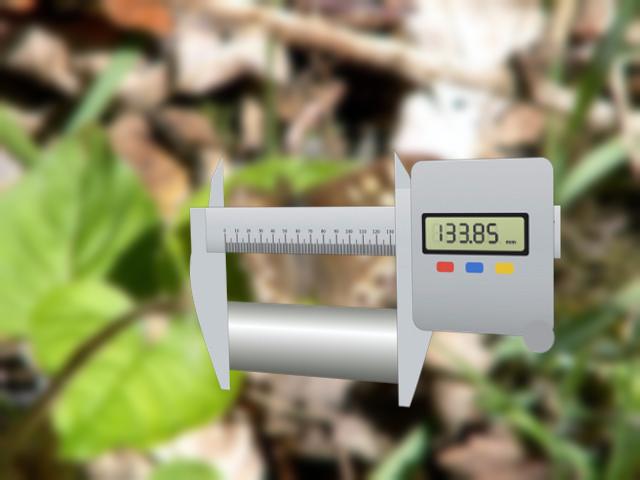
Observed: 133.85 mm
